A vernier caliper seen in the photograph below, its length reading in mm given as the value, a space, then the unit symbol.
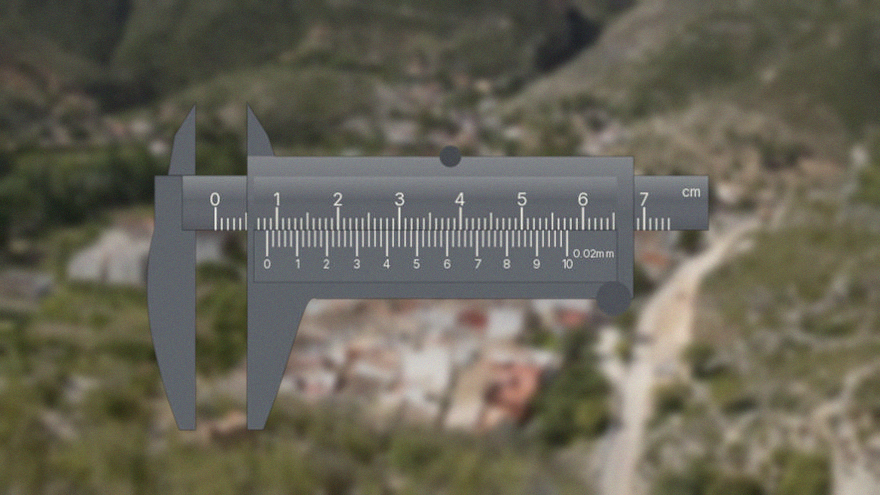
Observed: 8.4 mm
